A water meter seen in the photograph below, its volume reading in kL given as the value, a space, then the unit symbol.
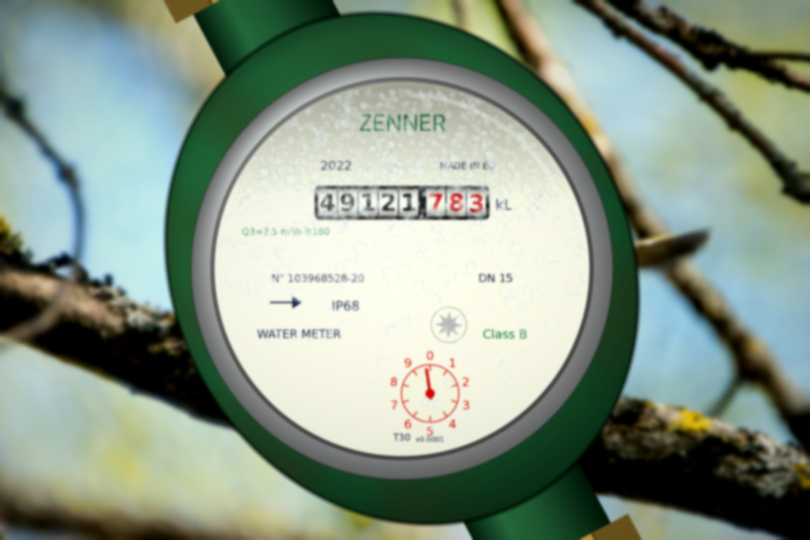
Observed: 49121.7829 kL
